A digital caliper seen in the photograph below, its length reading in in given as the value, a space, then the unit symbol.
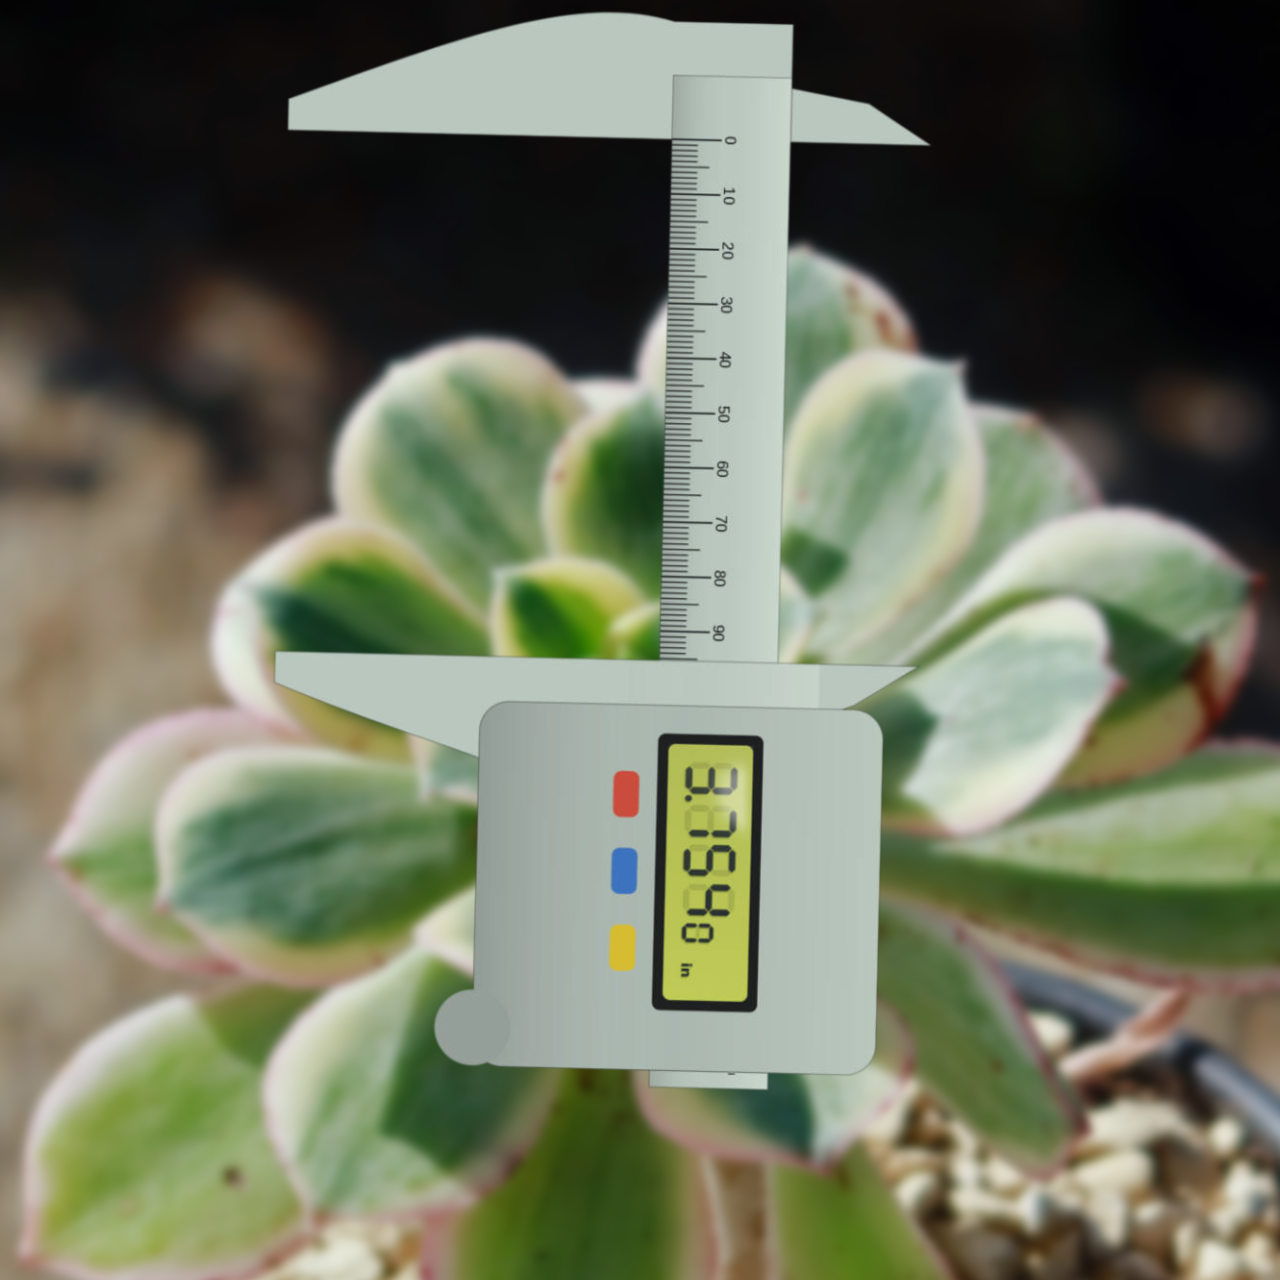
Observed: 3.7540 in
